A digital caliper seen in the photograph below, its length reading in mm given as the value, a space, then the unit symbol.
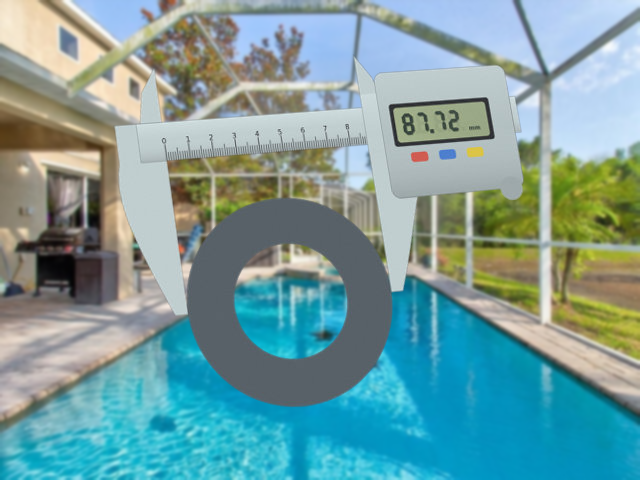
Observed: 87.72 mm
